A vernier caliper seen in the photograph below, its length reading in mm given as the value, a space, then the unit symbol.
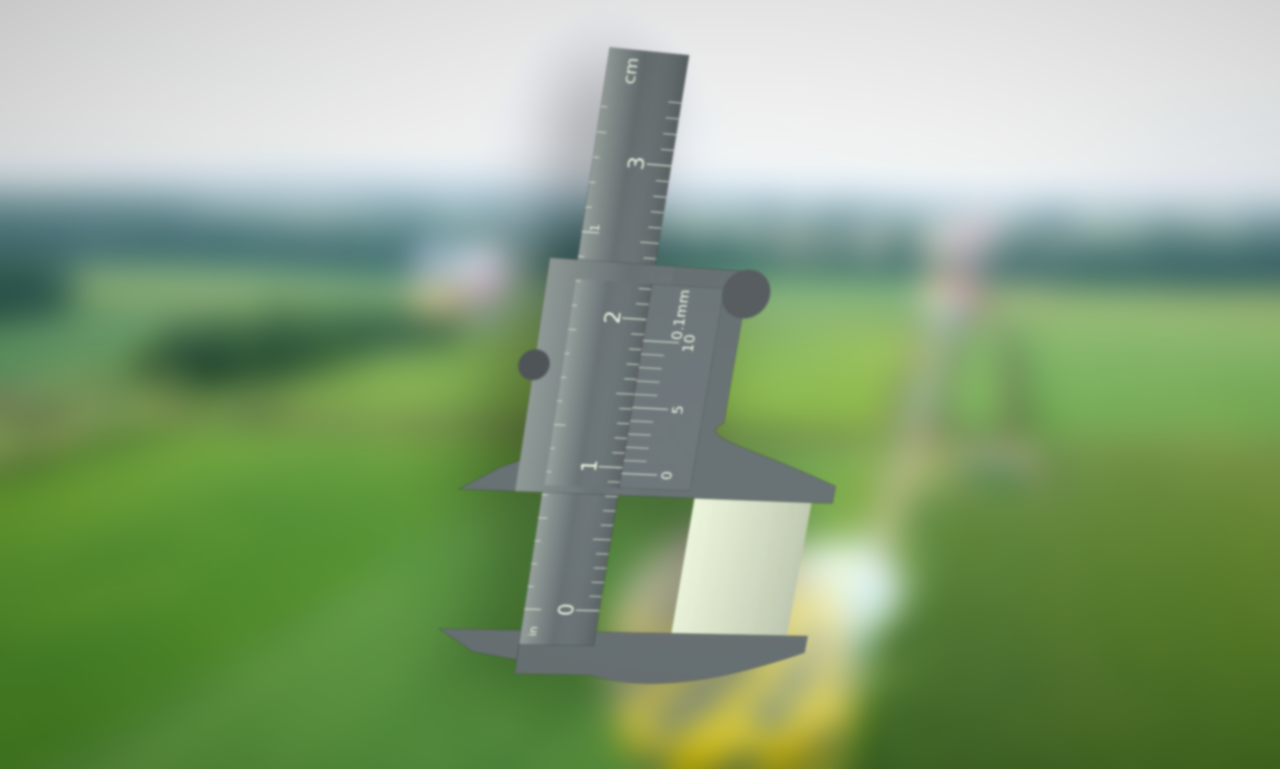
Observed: 9.6 mm
